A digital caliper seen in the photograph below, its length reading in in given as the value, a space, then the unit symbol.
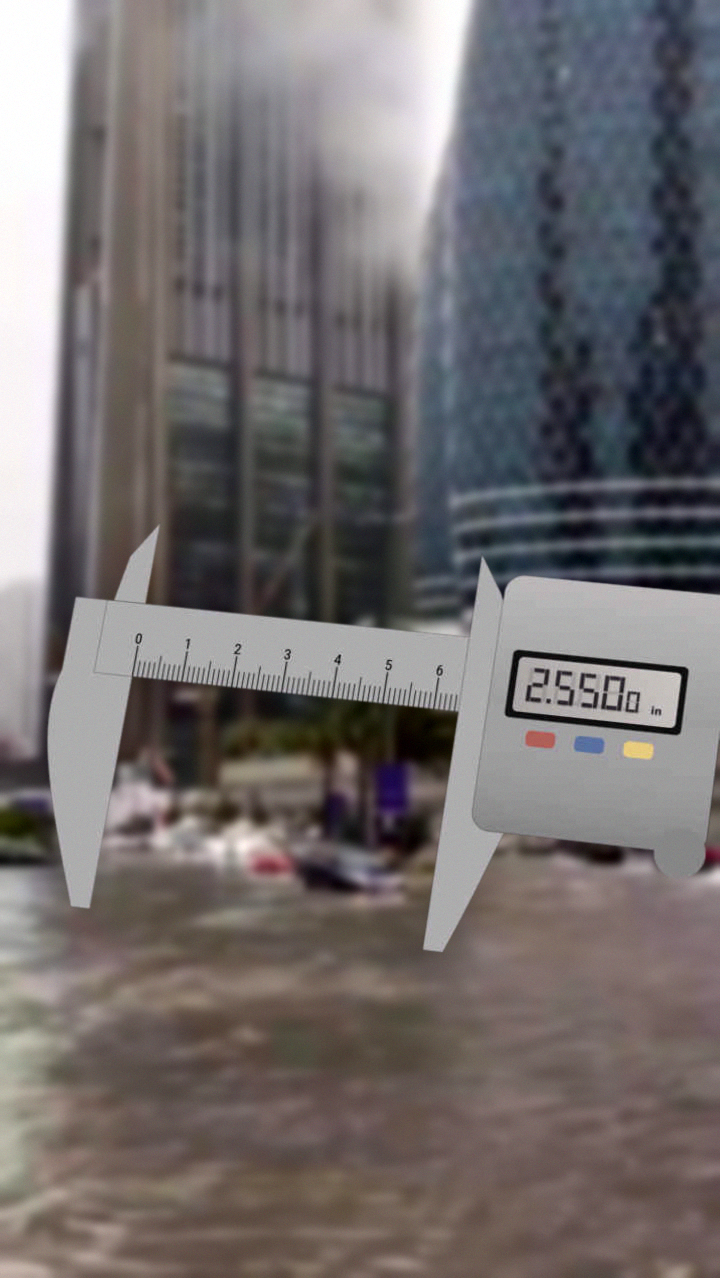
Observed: 2.5500 in
